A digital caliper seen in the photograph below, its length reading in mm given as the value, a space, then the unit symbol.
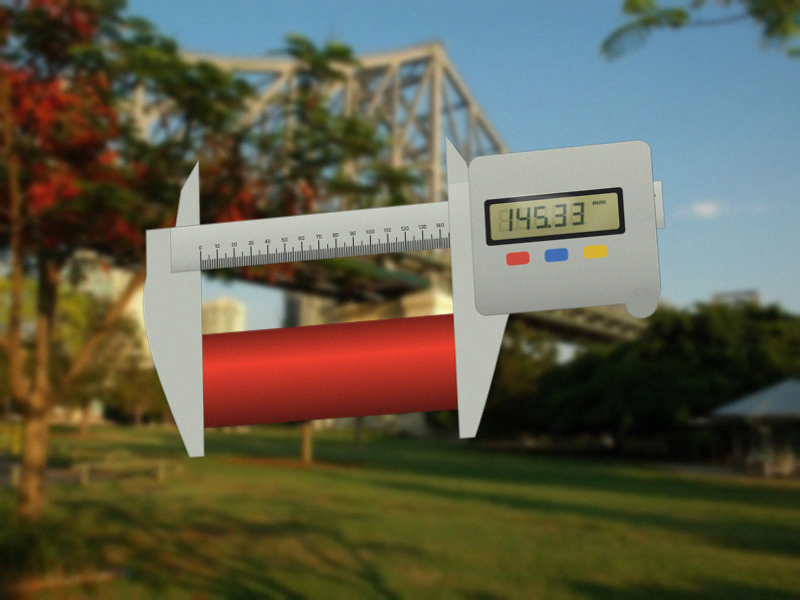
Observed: 145.33 mm
